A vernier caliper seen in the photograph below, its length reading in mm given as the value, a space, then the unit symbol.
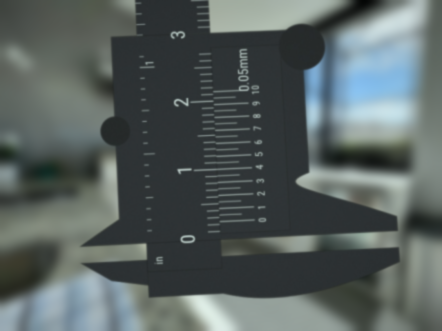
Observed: 2.4 mm
